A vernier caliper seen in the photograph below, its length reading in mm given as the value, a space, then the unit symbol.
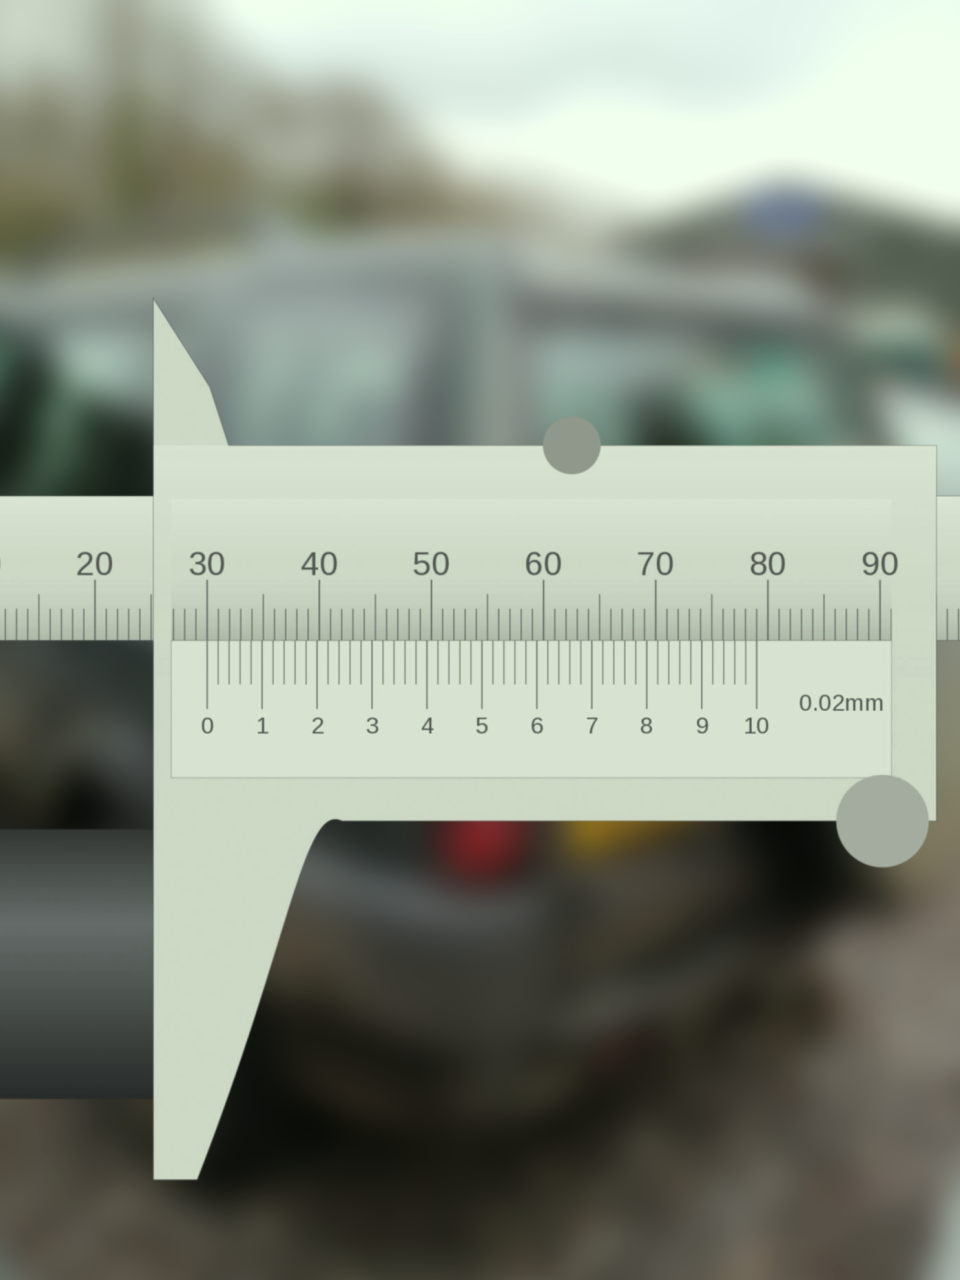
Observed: 30.0 mm
